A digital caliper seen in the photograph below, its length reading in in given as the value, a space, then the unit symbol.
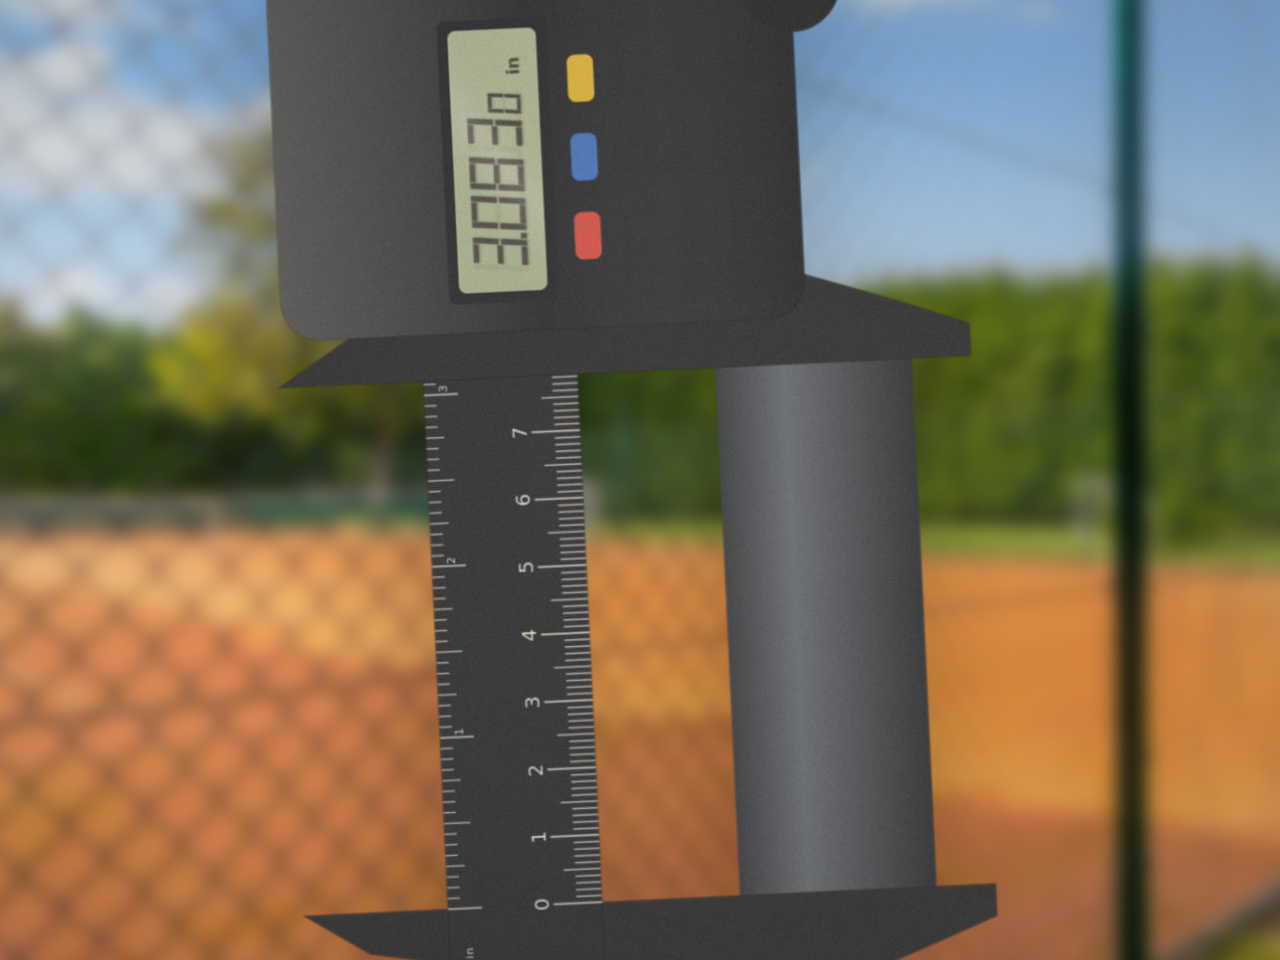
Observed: 3.0830 in
